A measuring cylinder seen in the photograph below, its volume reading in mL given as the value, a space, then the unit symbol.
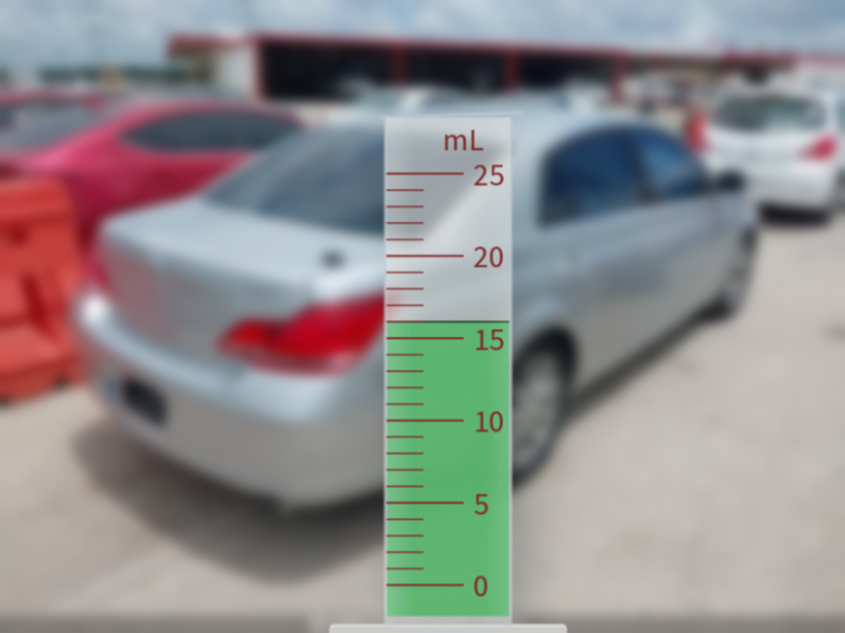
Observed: 16 mL
